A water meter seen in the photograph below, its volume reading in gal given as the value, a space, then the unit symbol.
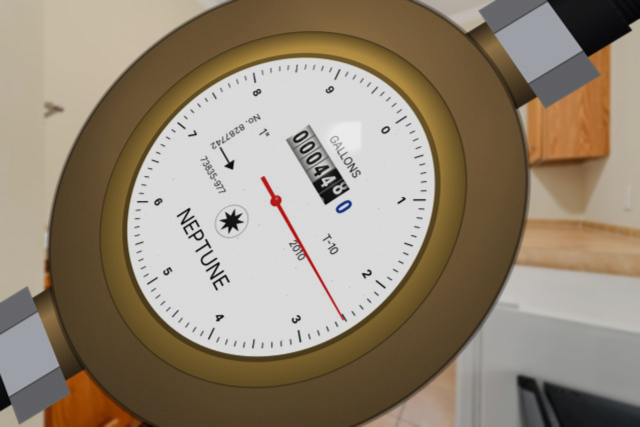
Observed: 4482.5 gal
